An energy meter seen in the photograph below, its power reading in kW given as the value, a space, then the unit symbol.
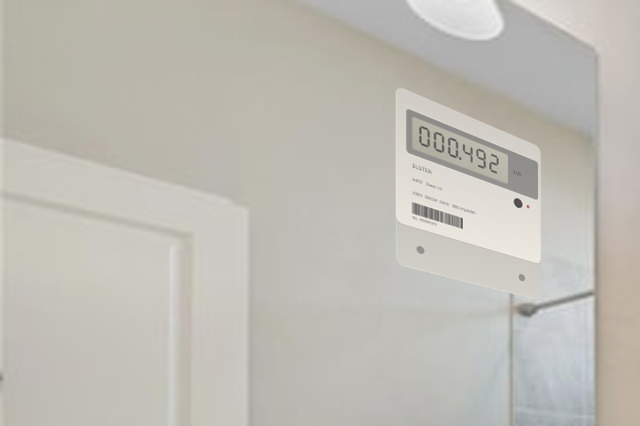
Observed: 0.492 kW
